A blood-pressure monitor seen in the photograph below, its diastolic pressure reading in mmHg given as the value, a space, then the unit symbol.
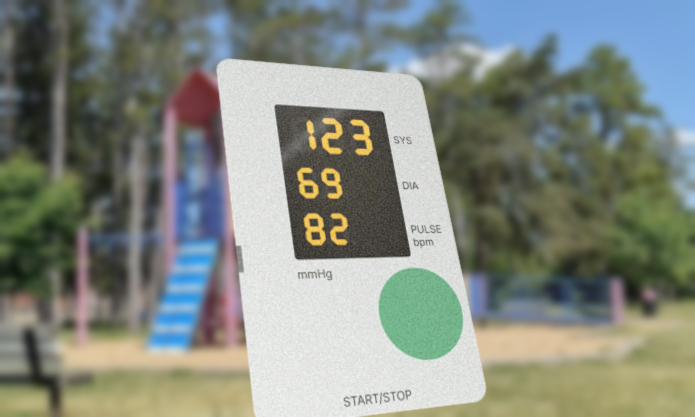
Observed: 69 mmHg
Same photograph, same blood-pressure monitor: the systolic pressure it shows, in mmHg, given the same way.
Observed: 123 mmHg
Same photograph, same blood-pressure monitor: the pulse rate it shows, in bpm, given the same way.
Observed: 82 bpm
